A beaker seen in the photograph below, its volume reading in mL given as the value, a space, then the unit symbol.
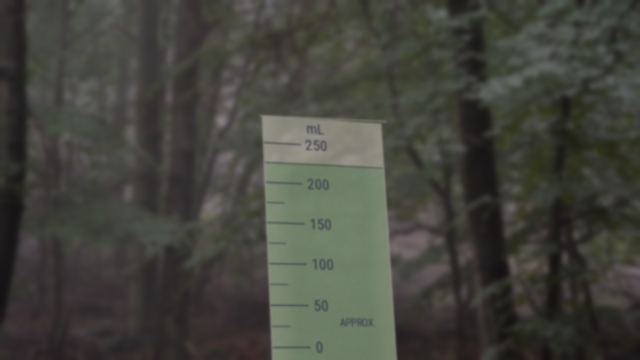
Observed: 225 mL
